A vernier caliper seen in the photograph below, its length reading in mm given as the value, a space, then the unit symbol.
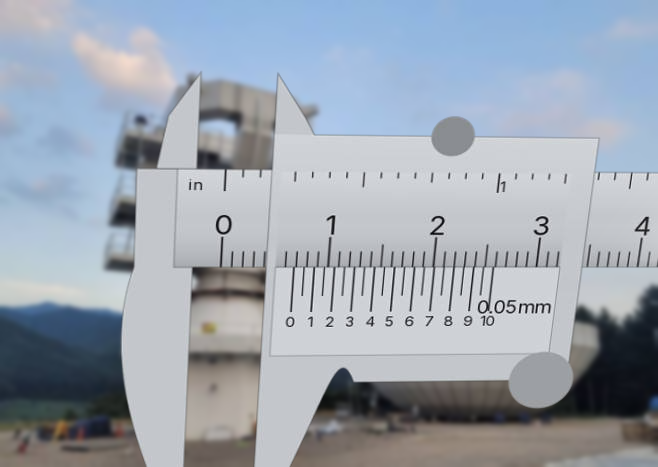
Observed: 6.8 mm
